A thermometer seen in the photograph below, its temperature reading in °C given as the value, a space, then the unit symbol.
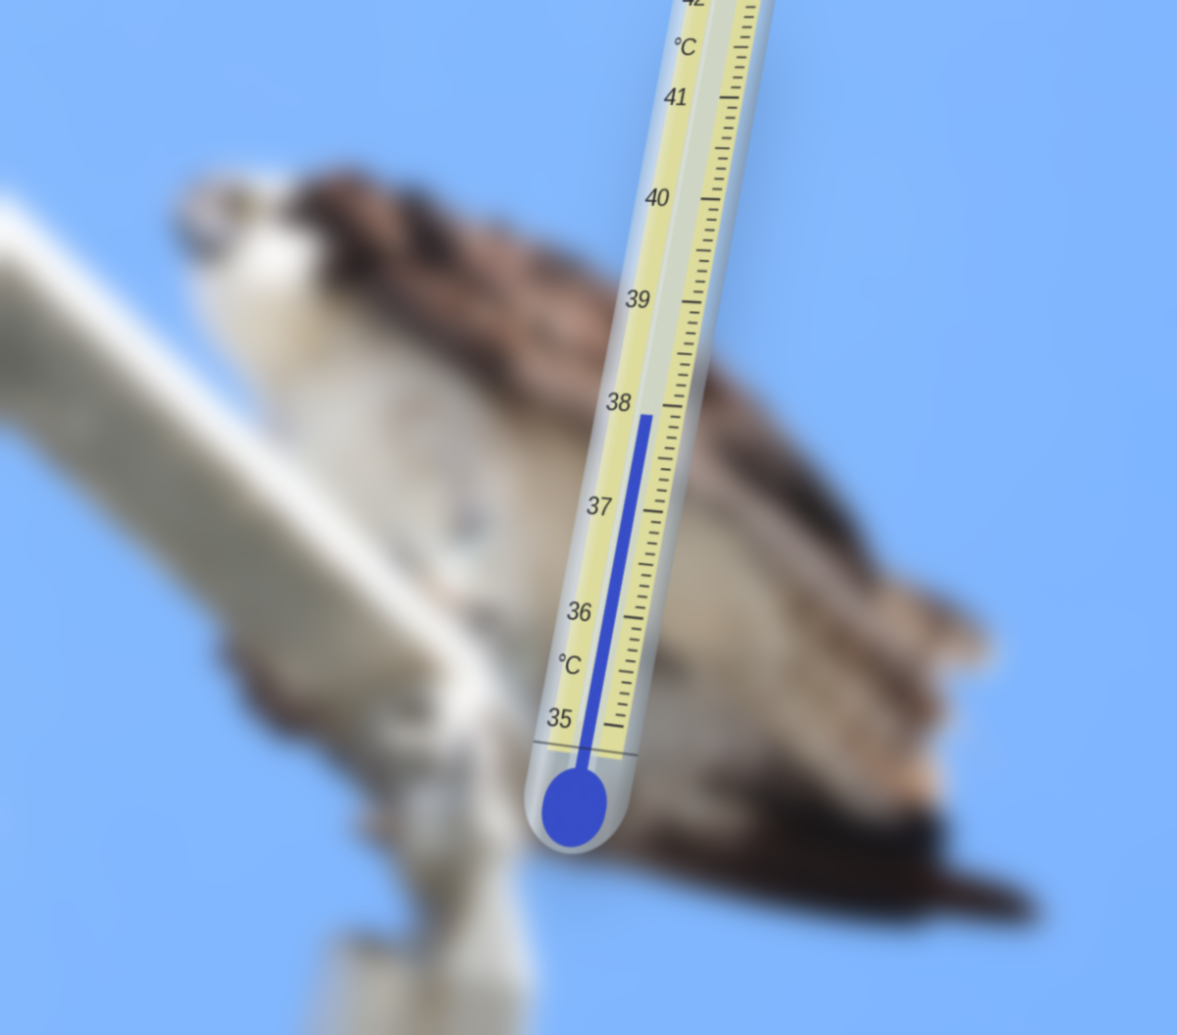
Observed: 37.9 °C
